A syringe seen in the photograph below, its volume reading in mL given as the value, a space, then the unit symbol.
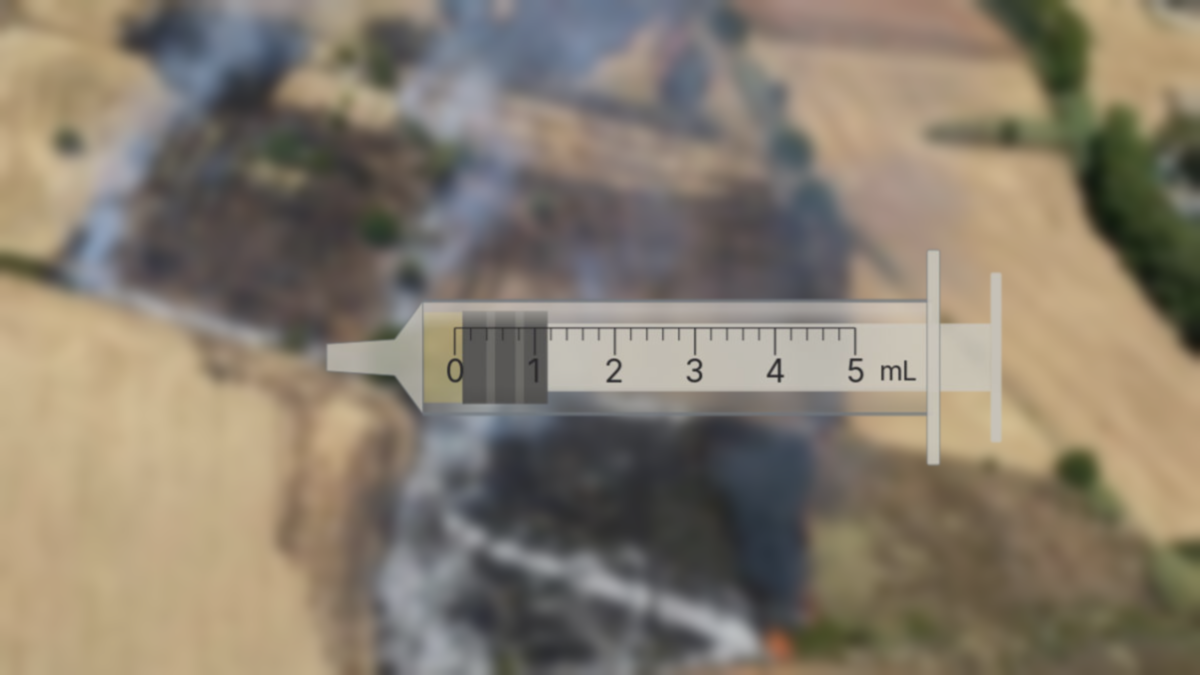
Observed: 0.1 mL
